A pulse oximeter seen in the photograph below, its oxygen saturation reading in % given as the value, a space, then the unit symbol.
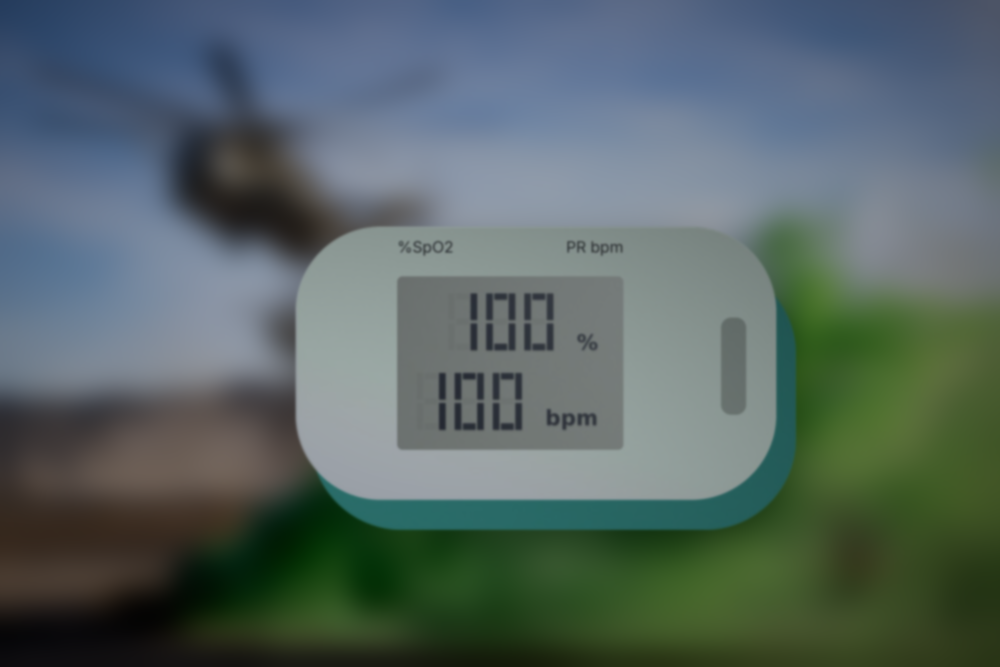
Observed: 100 %
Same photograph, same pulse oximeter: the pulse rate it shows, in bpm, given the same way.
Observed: 100 bpm
